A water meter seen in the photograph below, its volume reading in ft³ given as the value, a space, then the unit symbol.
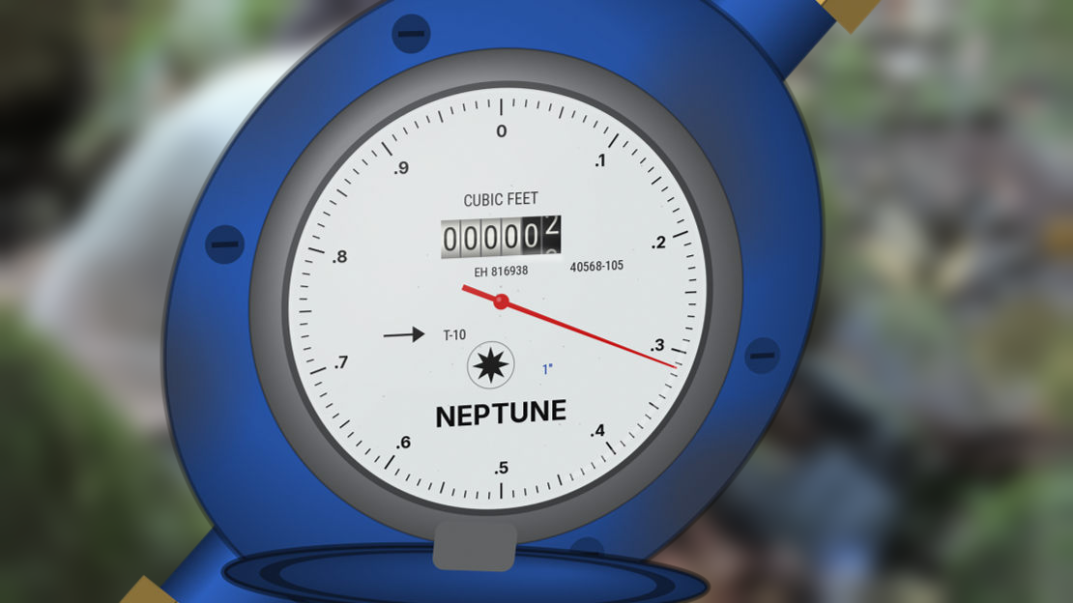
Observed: 2.31 ft³
